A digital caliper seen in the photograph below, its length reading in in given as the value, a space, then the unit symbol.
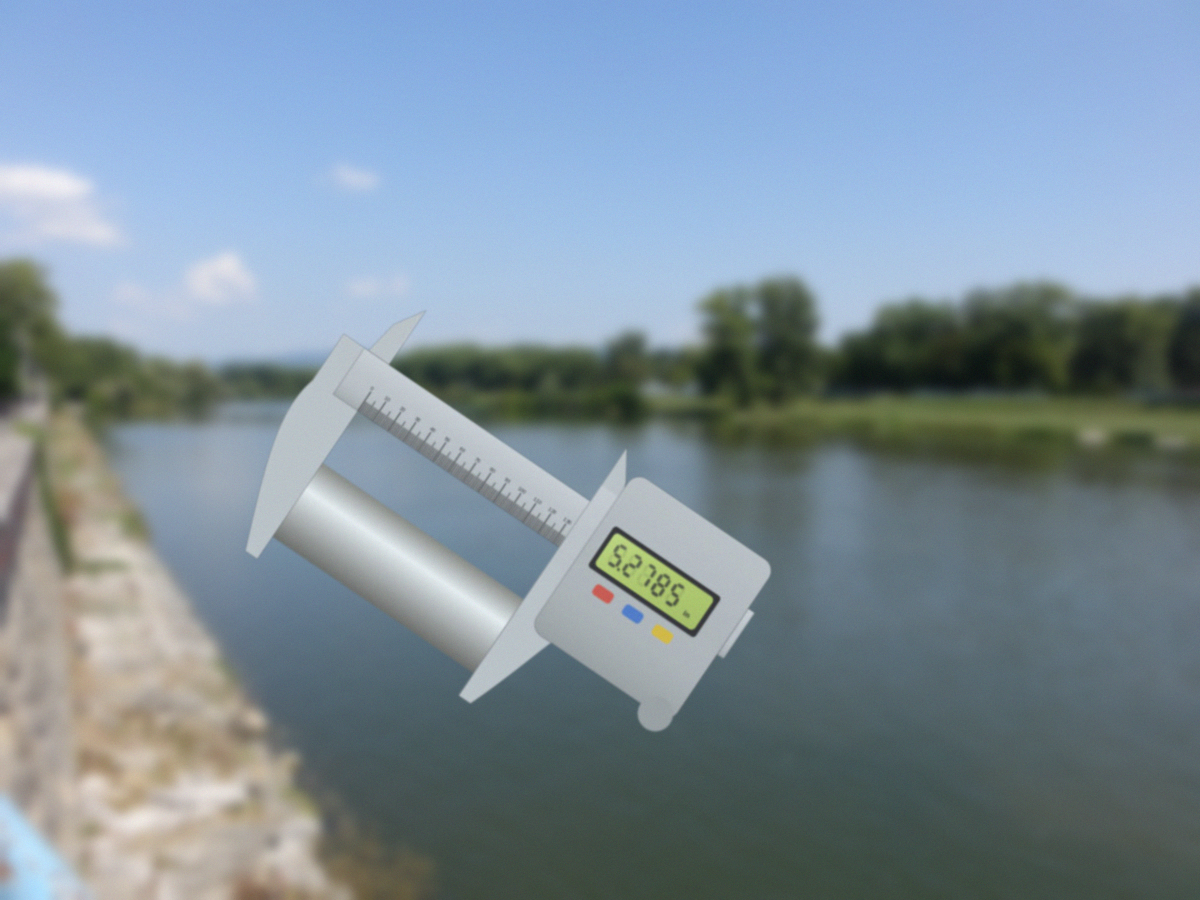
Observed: 5.2785 in
